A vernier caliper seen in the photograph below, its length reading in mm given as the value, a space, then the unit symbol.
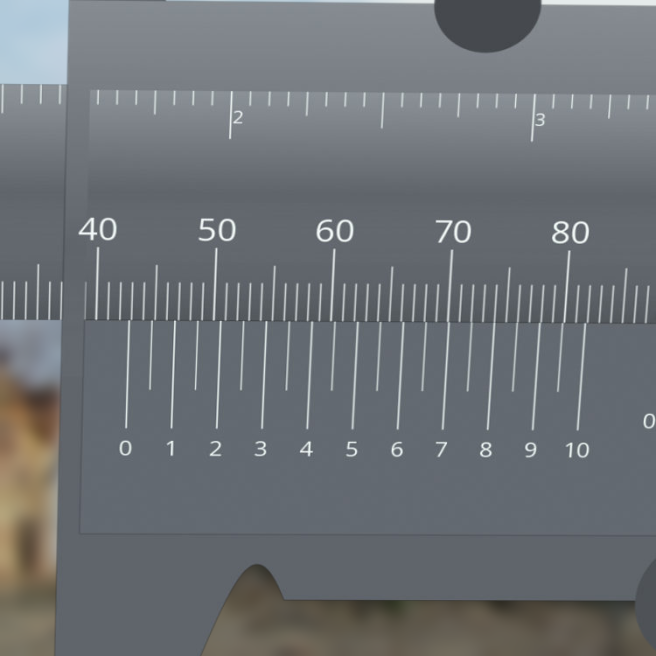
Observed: 42.8 mm
